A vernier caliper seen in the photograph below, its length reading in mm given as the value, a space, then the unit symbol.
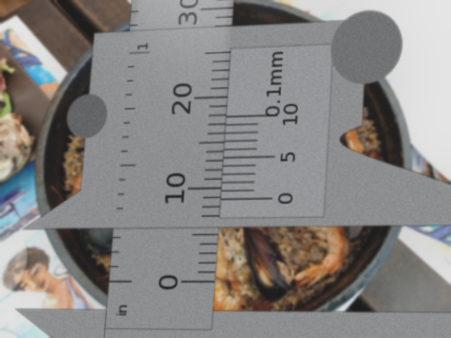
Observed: 8.8 mm
